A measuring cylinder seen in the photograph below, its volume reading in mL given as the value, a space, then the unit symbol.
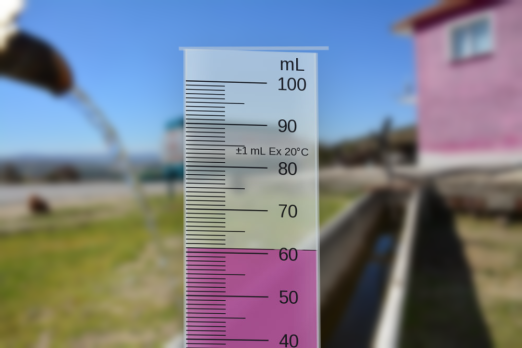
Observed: 61 mL
